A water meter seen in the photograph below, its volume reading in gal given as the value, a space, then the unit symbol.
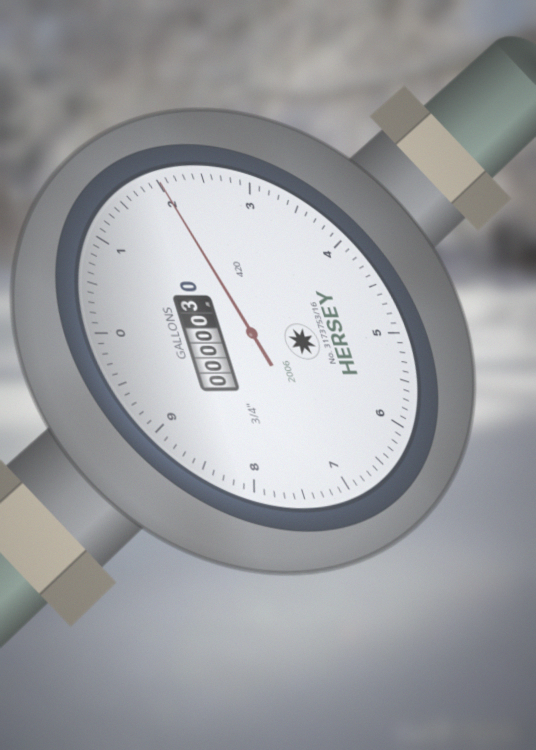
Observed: 32.0 gal
